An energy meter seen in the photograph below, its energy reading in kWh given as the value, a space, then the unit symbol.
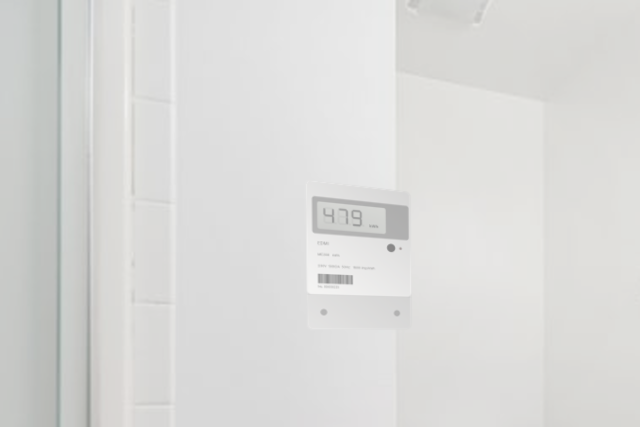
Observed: 479 kWh
